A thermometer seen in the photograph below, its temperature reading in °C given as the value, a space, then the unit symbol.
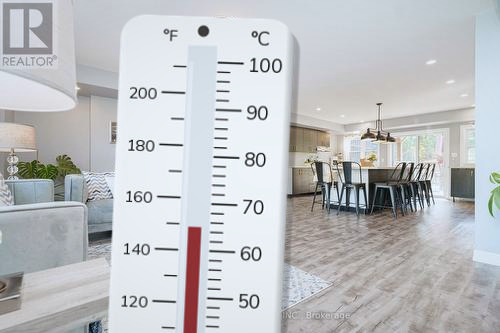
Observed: 65 °C
